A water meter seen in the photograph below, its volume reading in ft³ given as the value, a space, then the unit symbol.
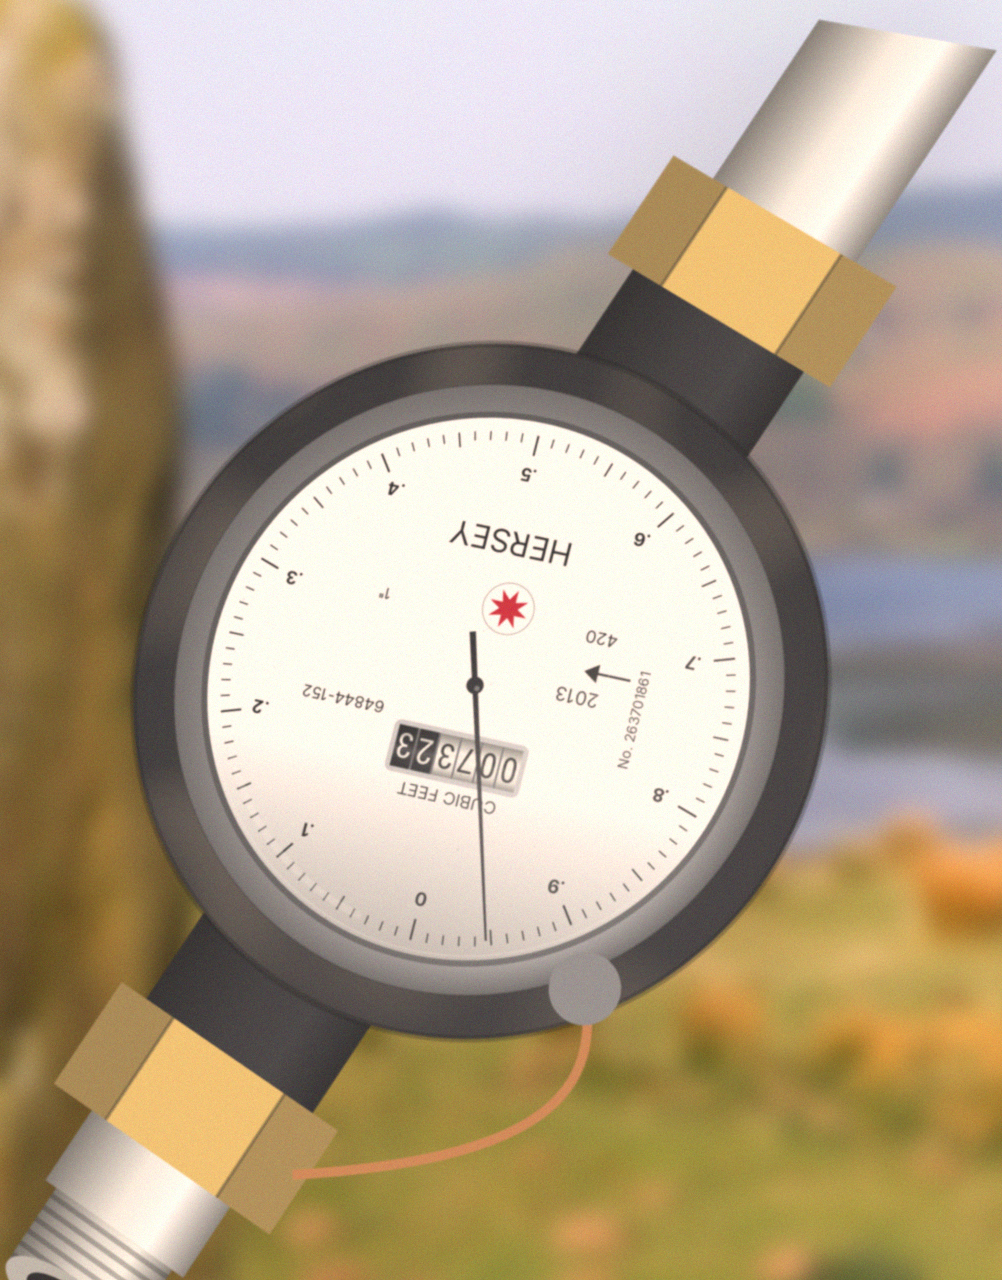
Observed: 7322.95 ft³
